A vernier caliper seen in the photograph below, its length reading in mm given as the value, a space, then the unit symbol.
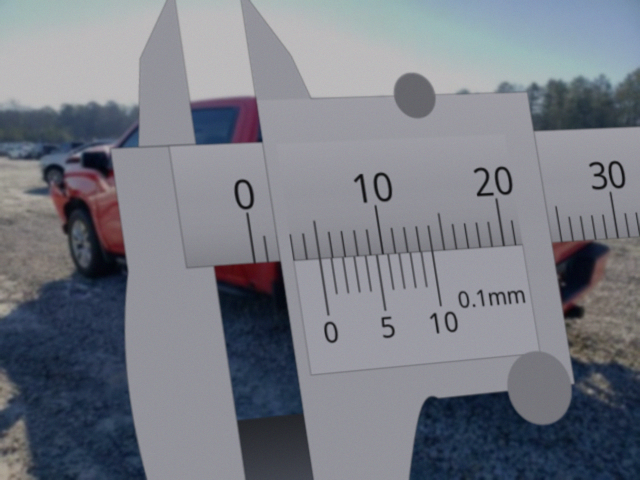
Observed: 5.0 mm
